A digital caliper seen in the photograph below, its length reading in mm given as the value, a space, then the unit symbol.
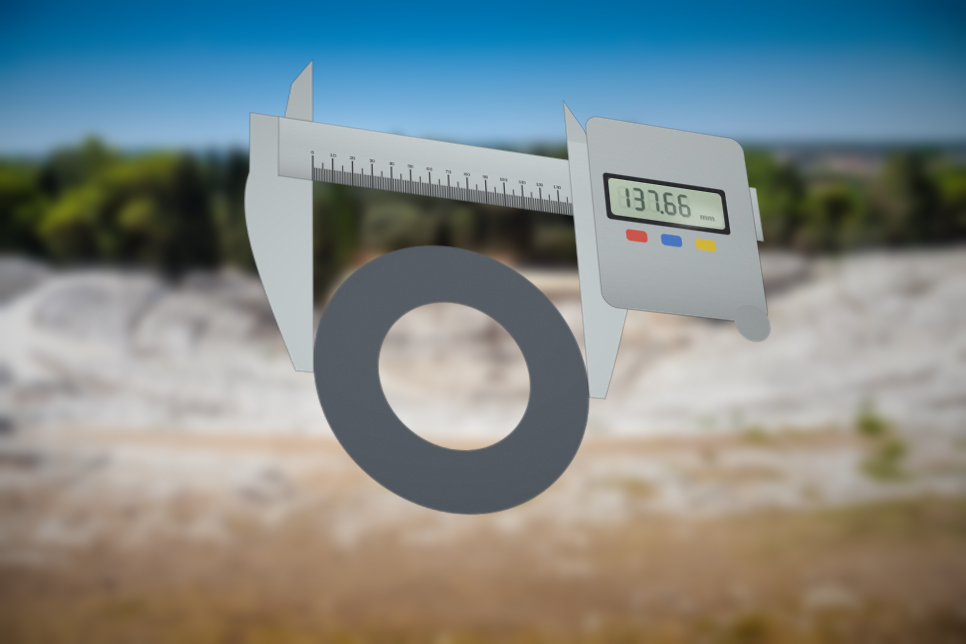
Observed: 137.66 mm
